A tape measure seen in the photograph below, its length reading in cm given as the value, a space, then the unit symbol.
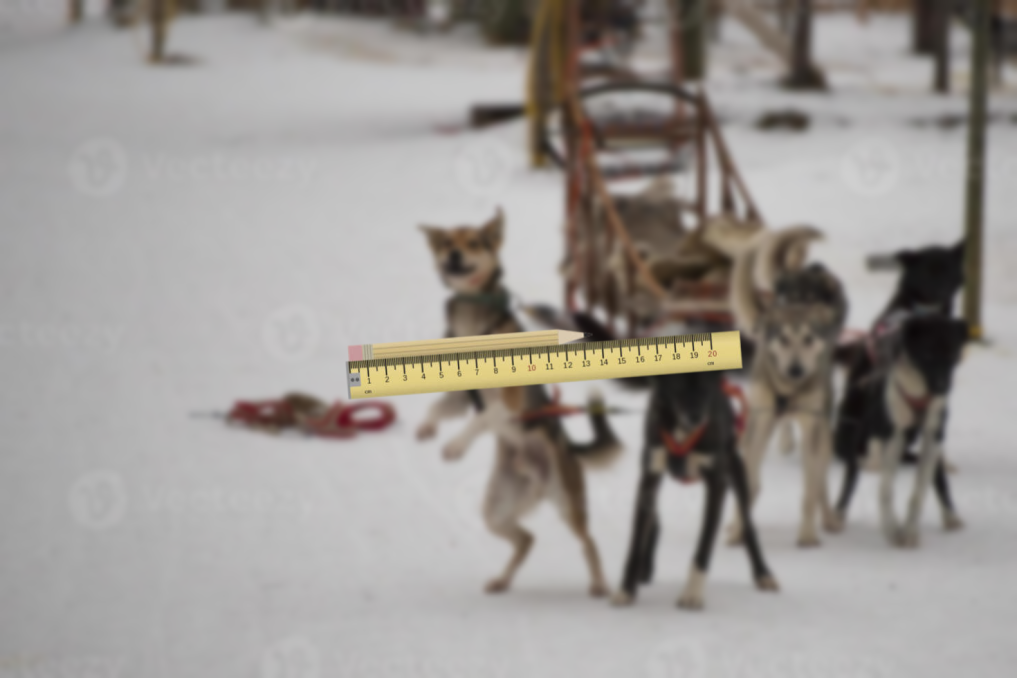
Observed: 13.5 cm
